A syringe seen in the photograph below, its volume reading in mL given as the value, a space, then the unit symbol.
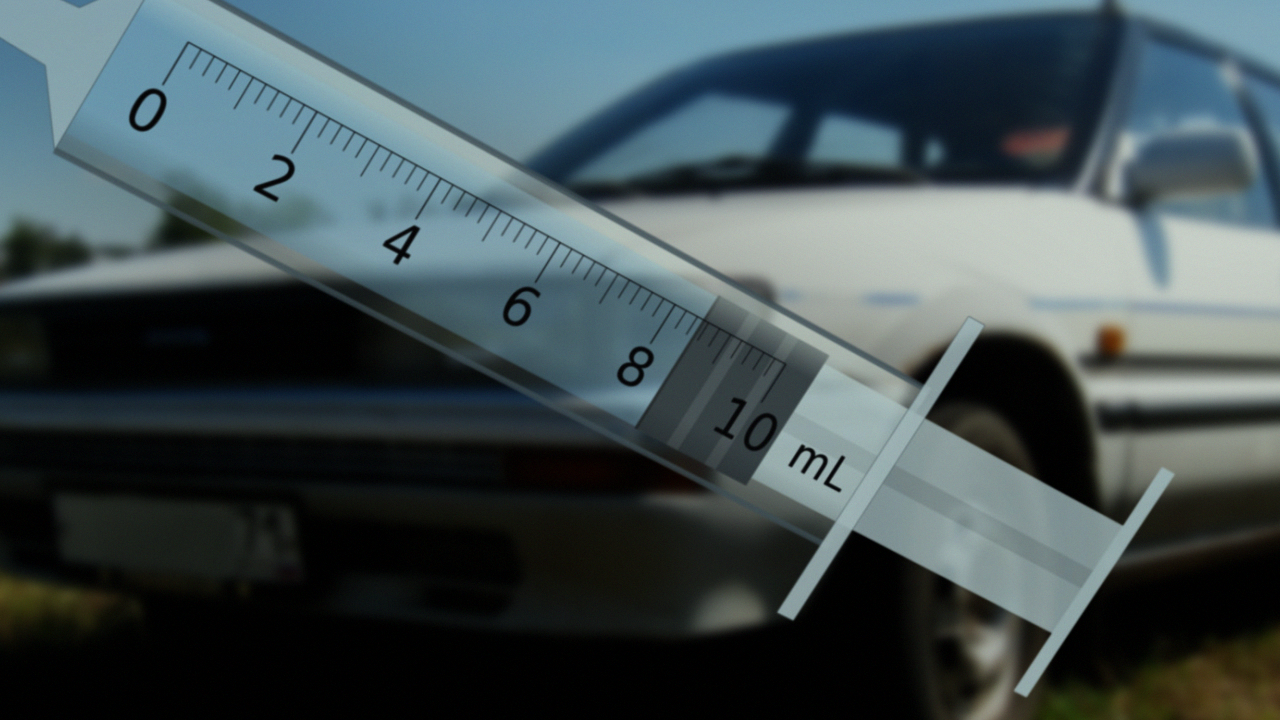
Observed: 8.5 mL
